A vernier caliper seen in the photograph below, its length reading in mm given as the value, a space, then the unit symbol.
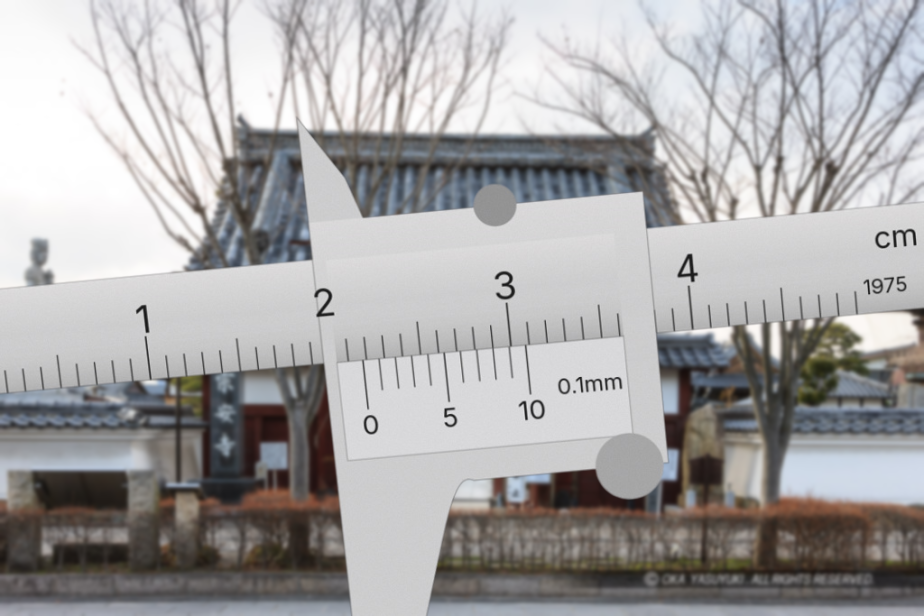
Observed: 21.8 mm
